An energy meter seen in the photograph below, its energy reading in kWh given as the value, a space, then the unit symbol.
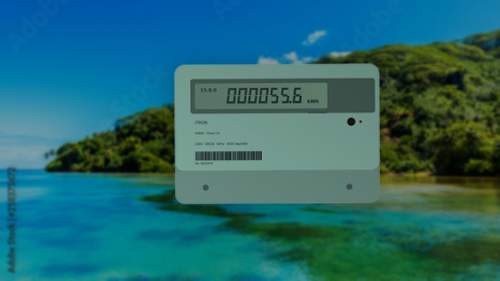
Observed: 55.6 kWh
